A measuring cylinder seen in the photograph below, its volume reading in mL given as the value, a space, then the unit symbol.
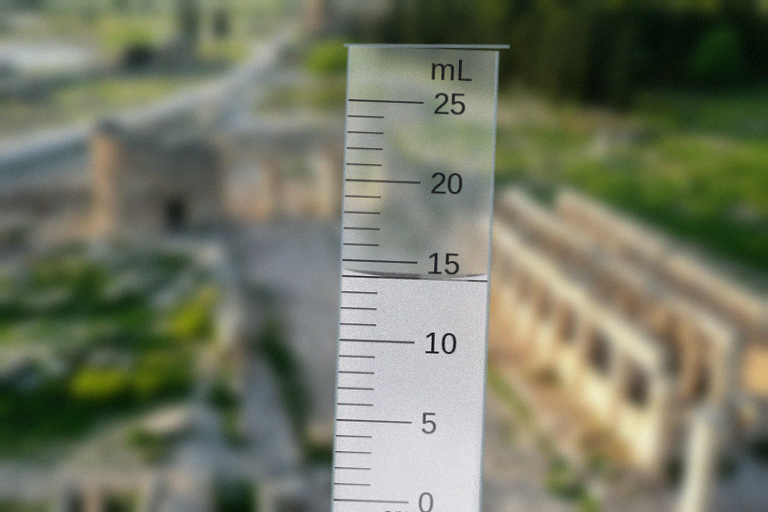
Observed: 14 mL
